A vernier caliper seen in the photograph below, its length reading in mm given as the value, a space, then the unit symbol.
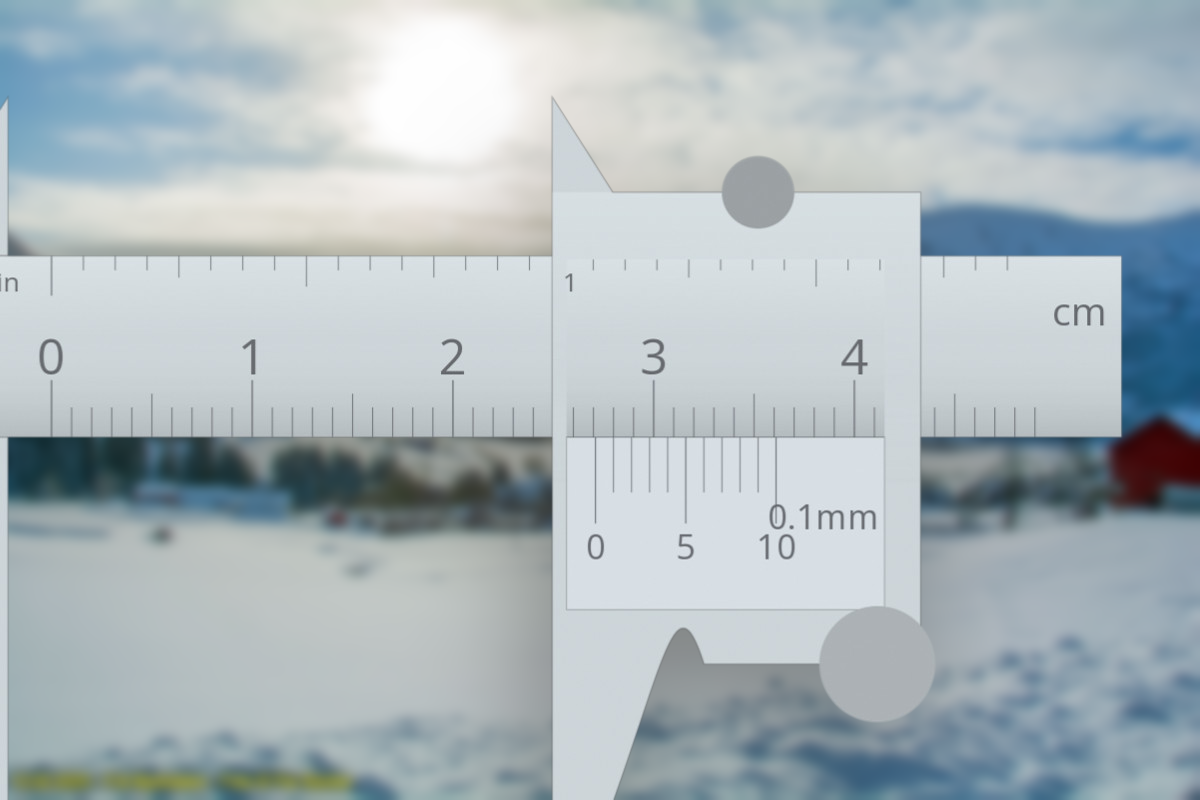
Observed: 27.1 mm
